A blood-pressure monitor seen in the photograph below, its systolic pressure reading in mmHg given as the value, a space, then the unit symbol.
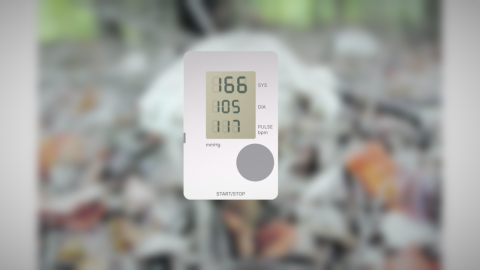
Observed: 166 mmHg
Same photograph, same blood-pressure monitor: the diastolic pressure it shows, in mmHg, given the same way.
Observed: 105 mmHg
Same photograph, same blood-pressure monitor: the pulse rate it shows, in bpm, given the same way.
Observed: 117 bpm
